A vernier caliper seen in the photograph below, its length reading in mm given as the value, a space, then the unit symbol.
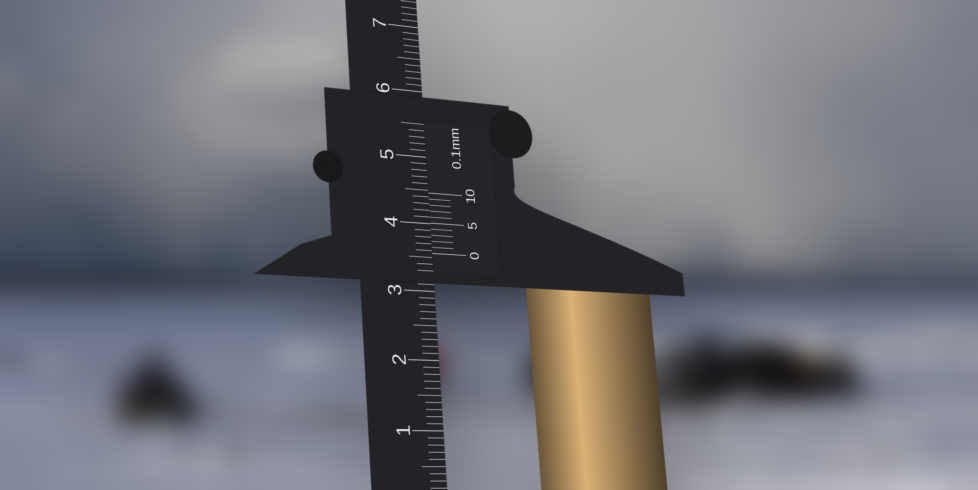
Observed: 35.6 mm
